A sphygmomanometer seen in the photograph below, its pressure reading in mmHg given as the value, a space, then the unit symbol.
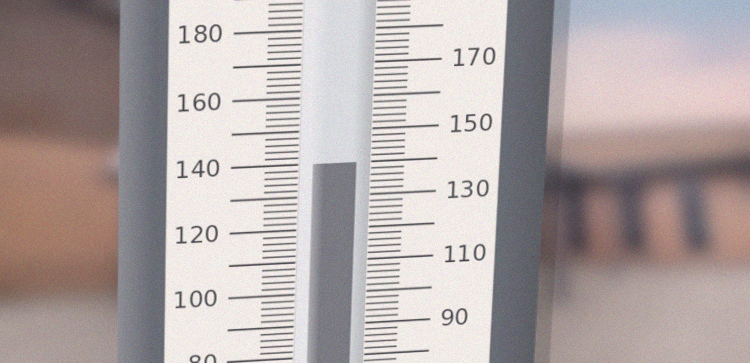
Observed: 140 mmHg
